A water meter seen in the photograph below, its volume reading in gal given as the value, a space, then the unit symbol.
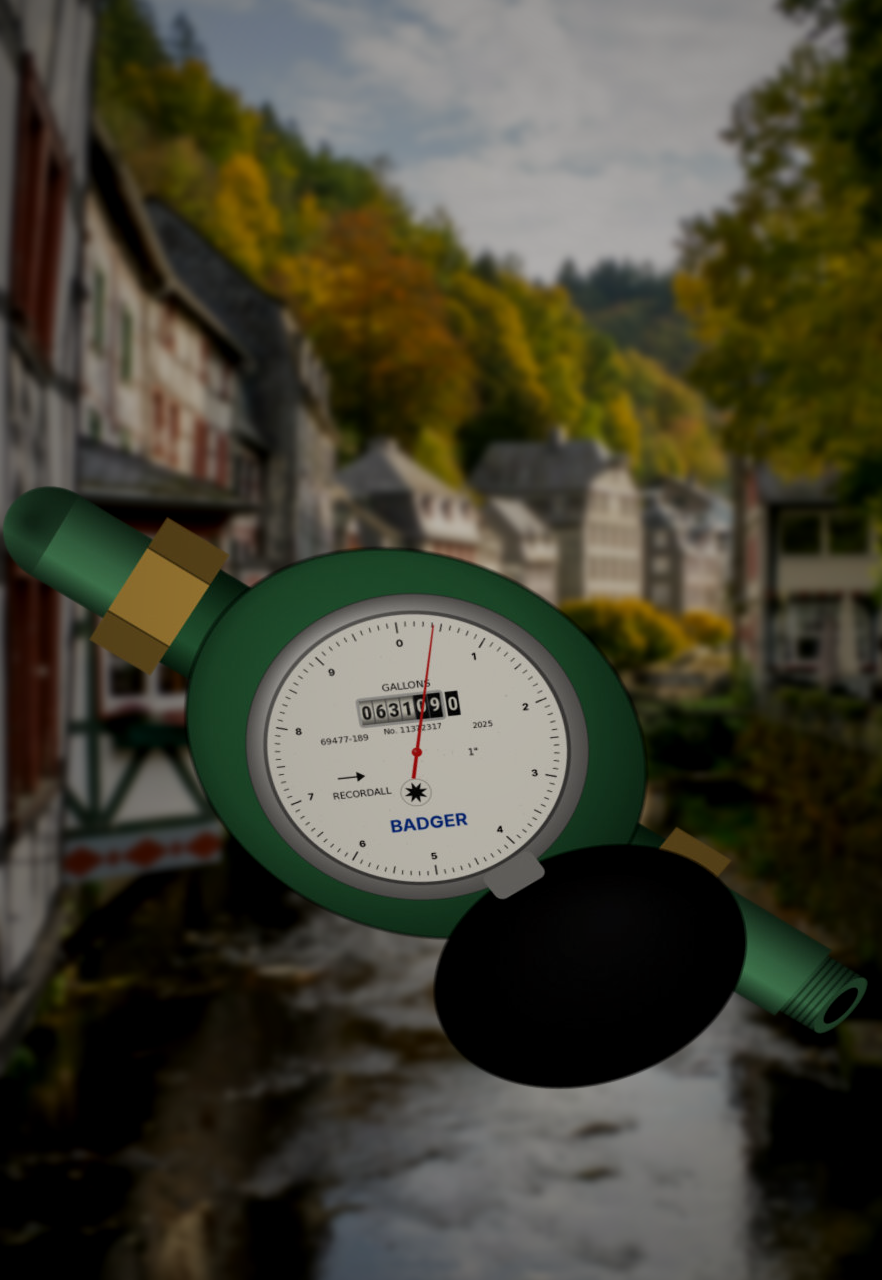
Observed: 631090.4 gal
